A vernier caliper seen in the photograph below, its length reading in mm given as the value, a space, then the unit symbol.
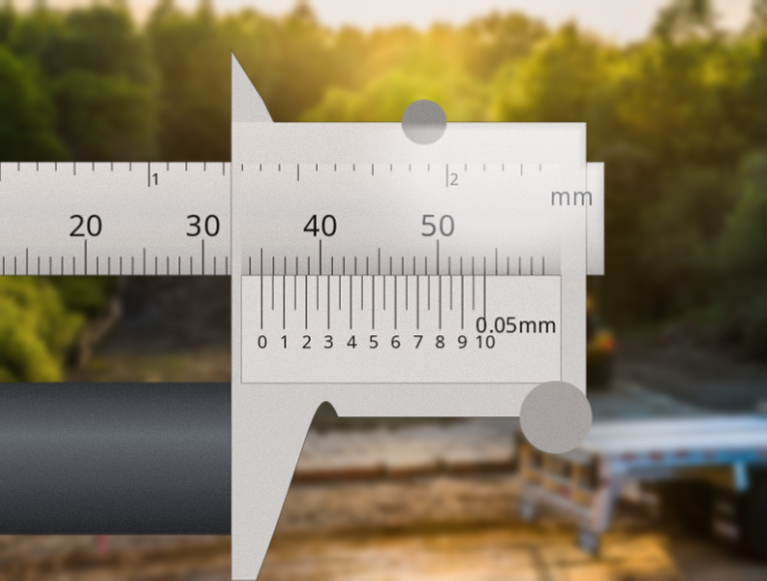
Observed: 35.0 mm
